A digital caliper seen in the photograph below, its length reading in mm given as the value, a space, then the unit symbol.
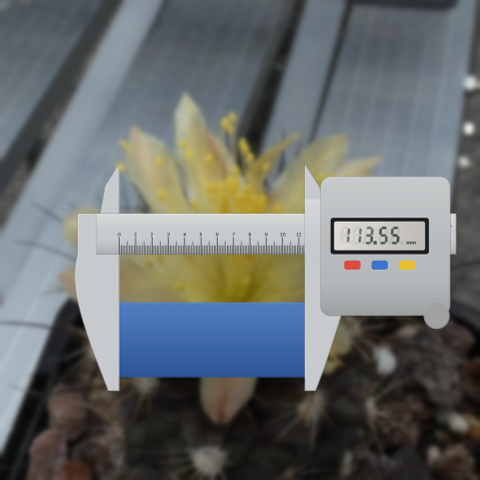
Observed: 113.55 mm
